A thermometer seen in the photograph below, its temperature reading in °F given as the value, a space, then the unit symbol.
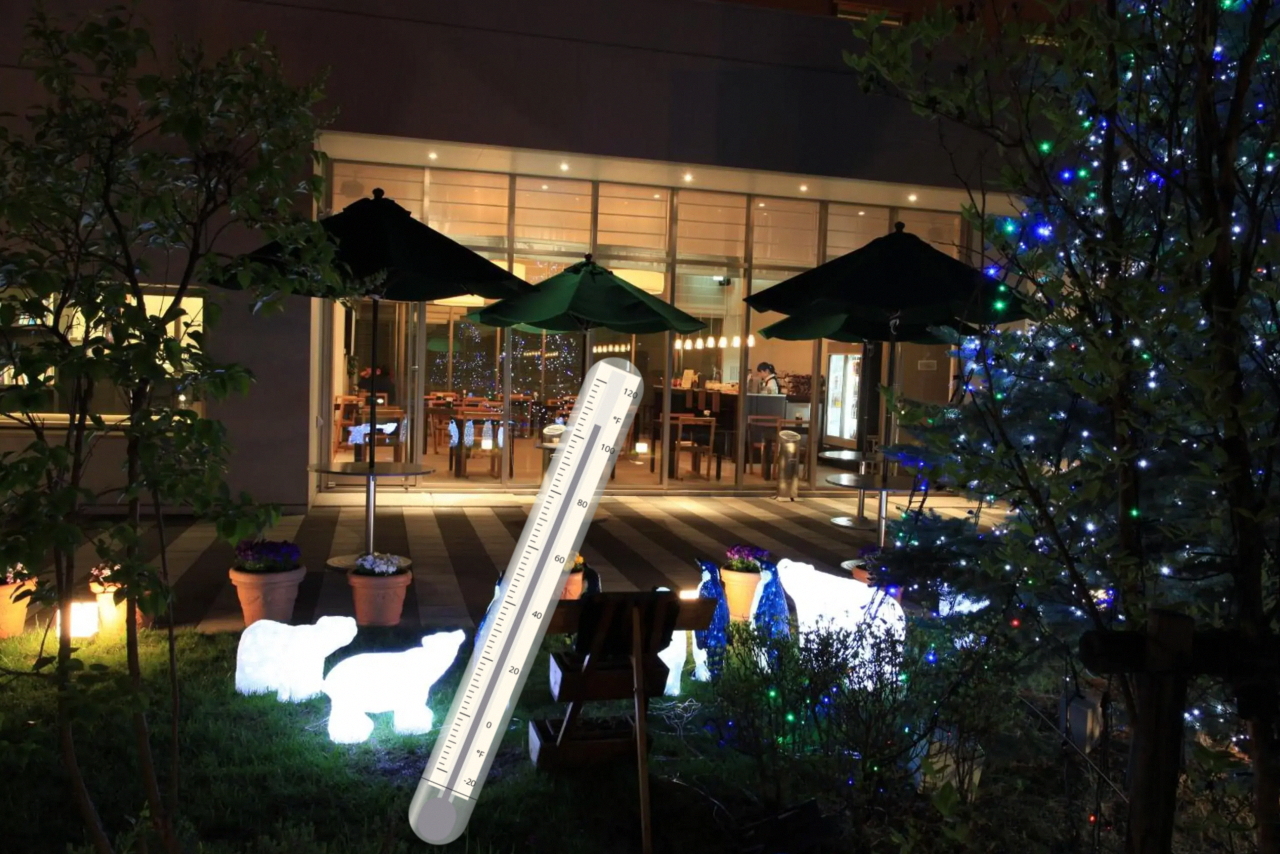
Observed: 106 °F
